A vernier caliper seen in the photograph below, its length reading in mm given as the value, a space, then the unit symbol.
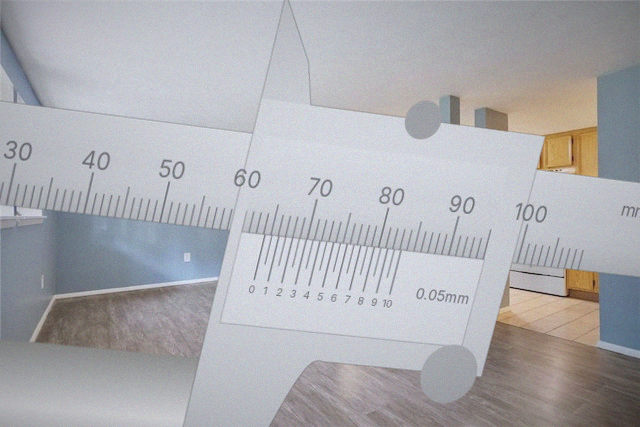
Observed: 64.2 mm
